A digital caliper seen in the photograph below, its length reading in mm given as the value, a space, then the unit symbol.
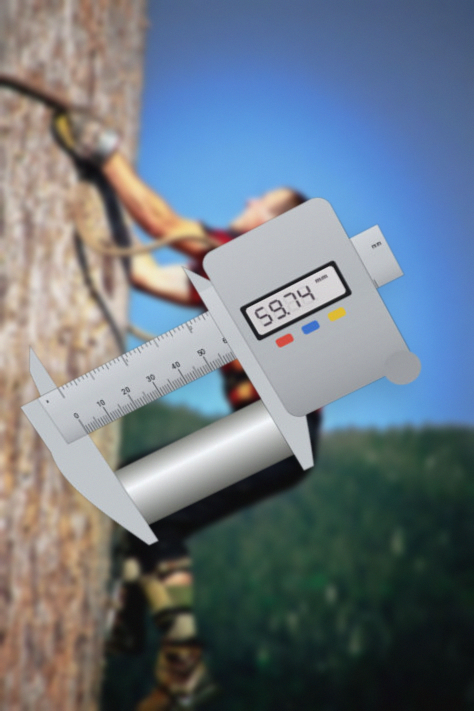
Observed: 59.74 mm
